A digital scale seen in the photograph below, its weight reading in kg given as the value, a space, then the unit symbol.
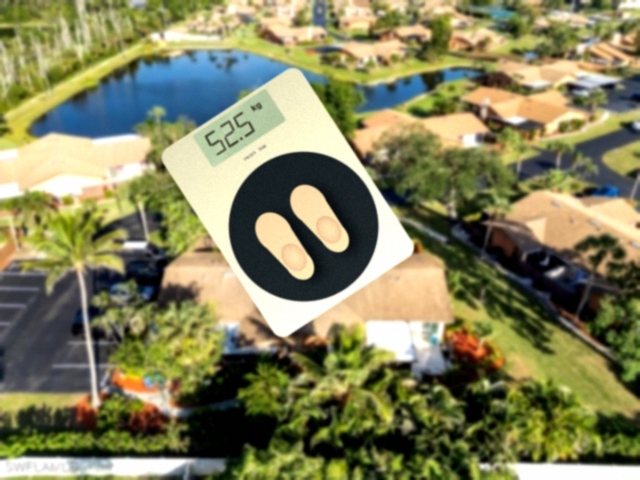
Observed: 52.5 kg
